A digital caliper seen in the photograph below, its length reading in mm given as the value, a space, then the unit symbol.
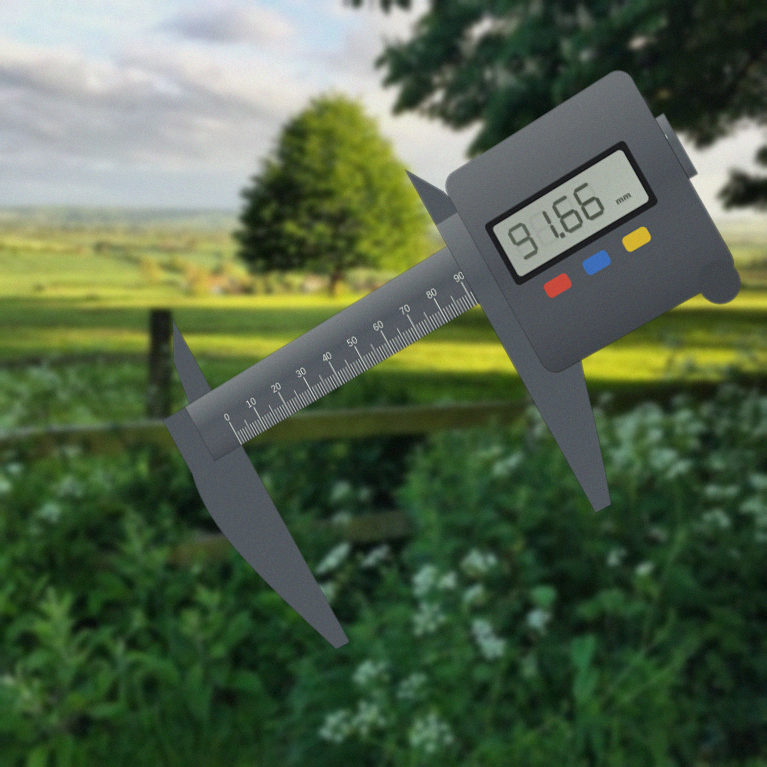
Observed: 91.66 mm
